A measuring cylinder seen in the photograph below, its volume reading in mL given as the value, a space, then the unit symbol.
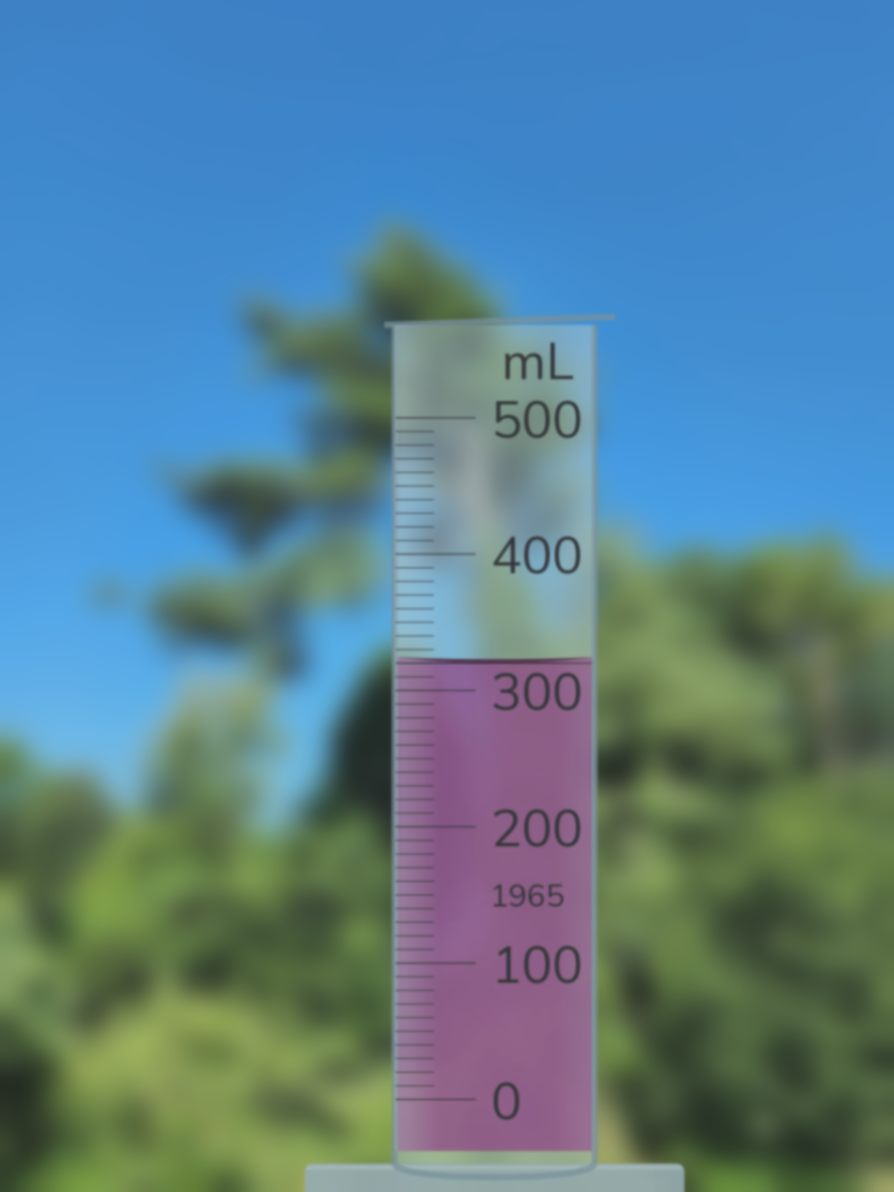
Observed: 320 mL
